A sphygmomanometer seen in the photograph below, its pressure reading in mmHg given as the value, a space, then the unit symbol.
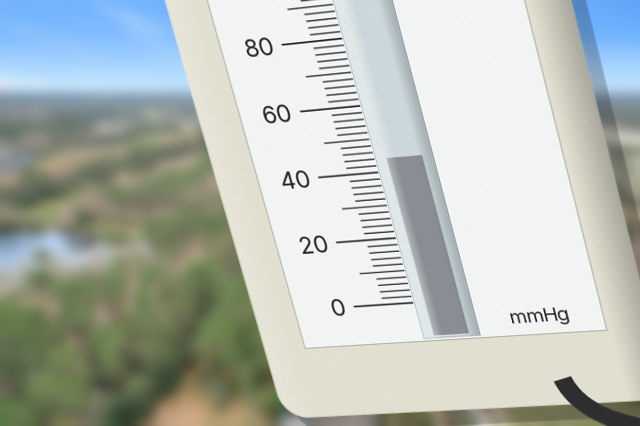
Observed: 44 mmHg
